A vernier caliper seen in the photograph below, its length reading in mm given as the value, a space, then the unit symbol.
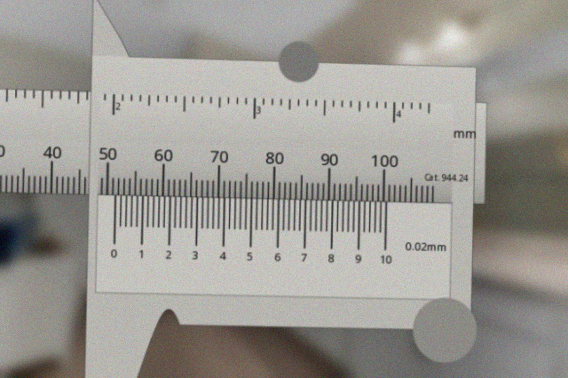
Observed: 51.5 mm
